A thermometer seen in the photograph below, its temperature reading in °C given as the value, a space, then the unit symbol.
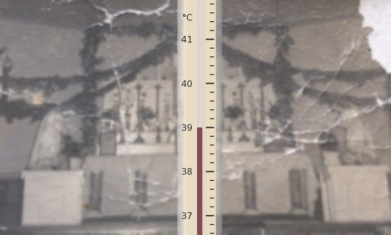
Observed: 39 °C
